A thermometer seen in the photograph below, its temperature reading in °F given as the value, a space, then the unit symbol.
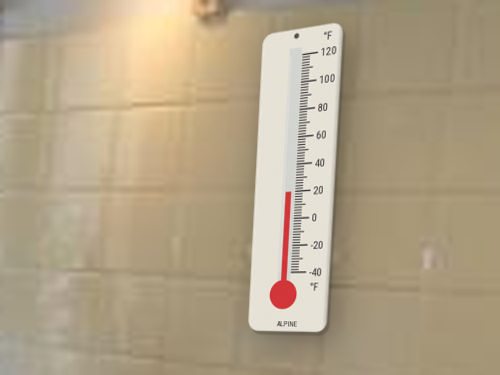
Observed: 20 °F
